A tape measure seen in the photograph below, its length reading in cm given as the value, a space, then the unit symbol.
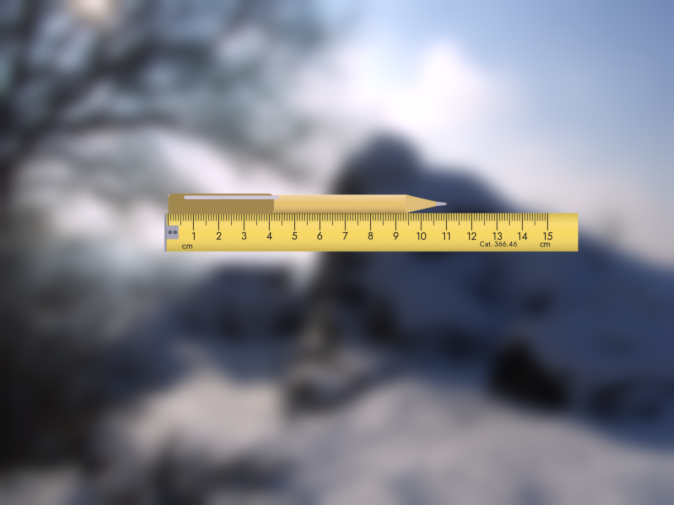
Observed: 11 cm
